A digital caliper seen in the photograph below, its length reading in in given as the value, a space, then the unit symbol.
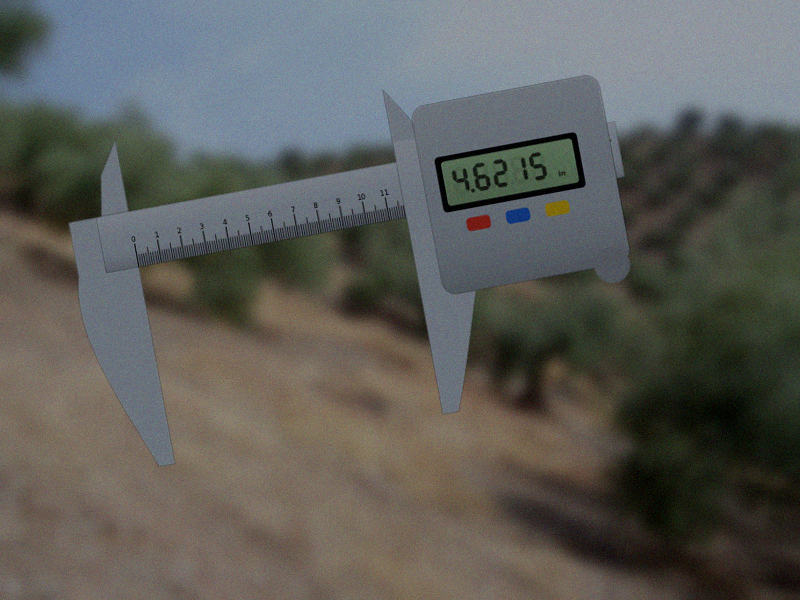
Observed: 4.6215 in
